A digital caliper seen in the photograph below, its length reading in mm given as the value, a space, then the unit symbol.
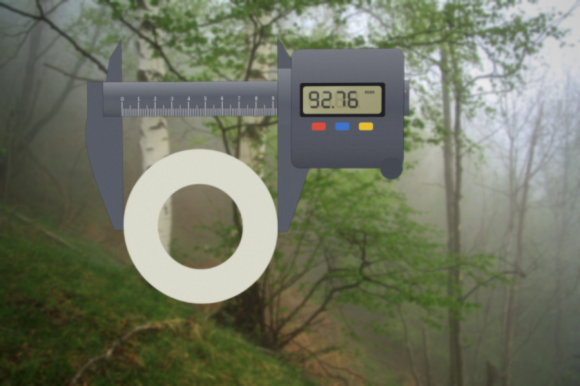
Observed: 92.76 mm
